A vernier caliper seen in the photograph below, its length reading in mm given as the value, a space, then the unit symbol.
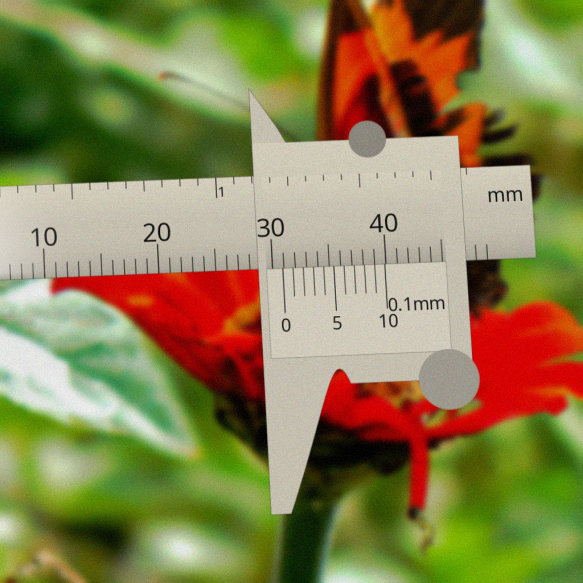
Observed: 30.9 mm
